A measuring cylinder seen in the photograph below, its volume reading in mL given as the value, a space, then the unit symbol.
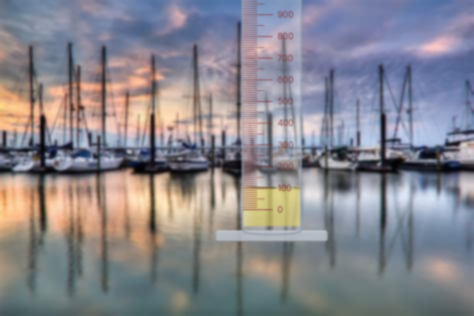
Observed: 100 mL
